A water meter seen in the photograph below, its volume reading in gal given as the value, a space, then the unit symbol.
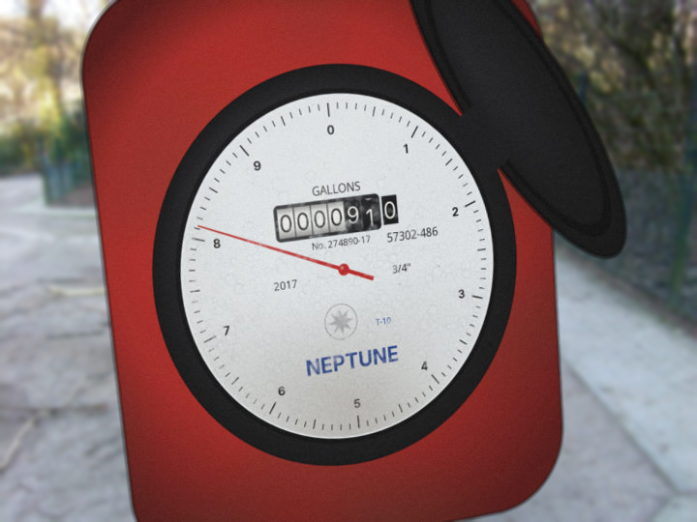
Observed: 908.1 gal
